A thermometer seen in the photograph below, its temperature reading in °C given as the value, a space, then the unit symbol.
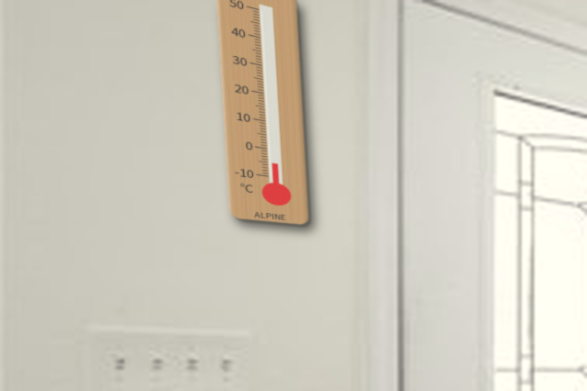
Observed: -5 °C
